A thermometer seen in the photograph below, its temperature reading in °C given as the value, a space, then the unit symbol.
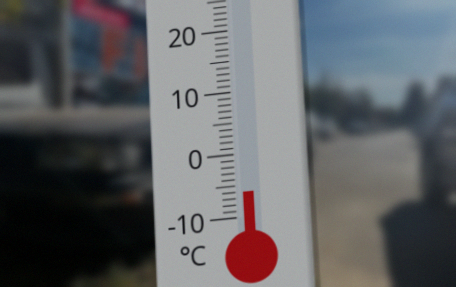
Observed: -6 °C
